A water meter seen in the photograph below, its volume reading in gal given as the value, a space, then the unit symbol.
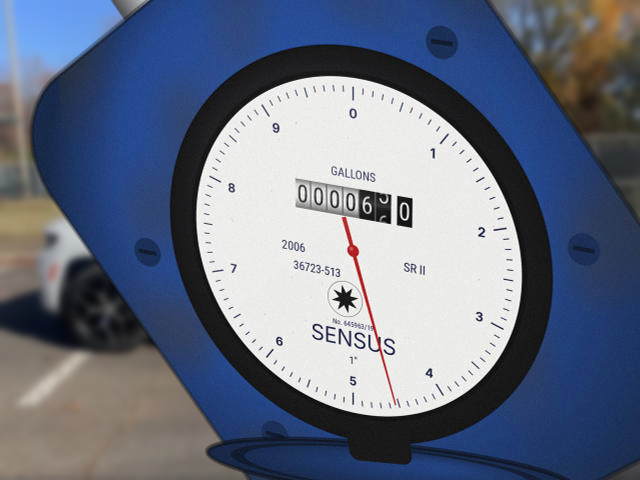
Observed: 654.5 gal
